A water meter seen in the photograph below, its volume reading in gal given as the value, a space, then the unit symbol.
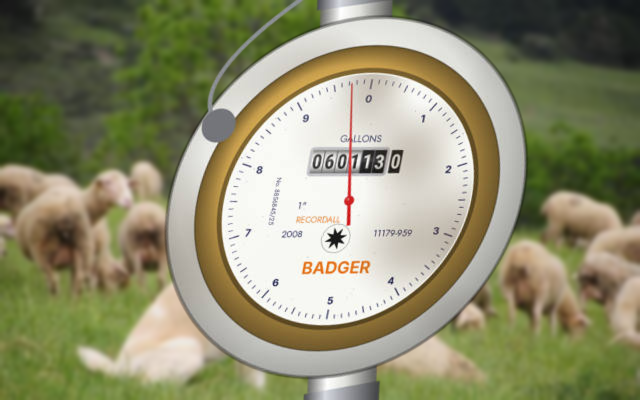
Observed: 601129.7 gal
